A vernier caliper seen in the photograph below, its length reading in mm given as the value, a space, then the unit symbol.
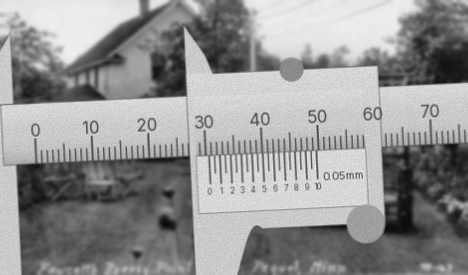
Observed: 30.6 mm
